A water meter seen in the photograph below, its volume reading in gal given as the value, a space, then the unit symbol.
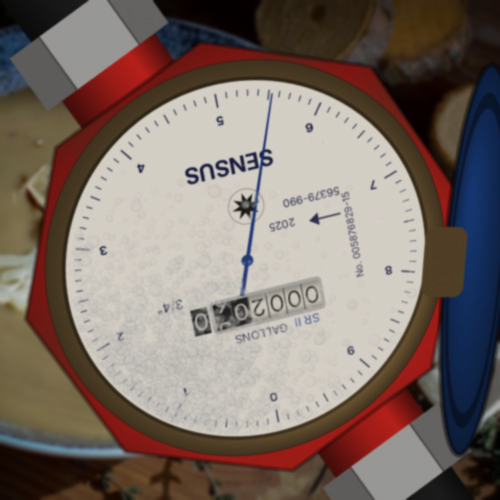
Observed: 2055.5 gal
